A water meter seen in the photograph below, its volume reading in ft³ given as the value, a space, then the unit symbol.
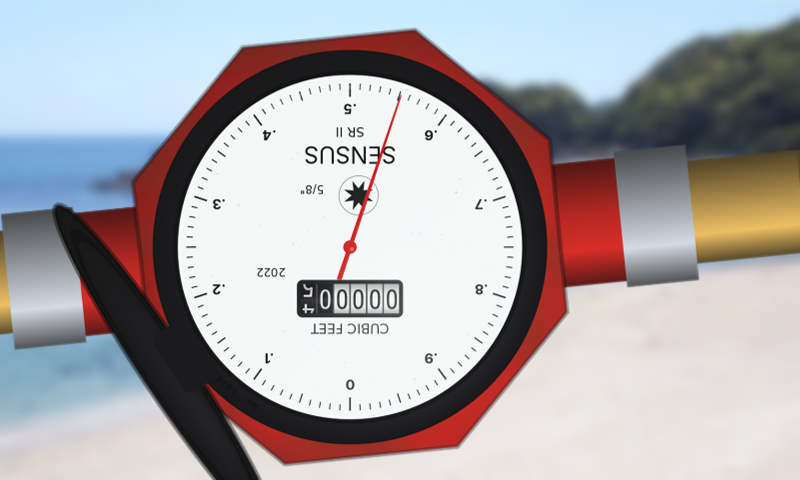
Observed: 4.55 ft³
